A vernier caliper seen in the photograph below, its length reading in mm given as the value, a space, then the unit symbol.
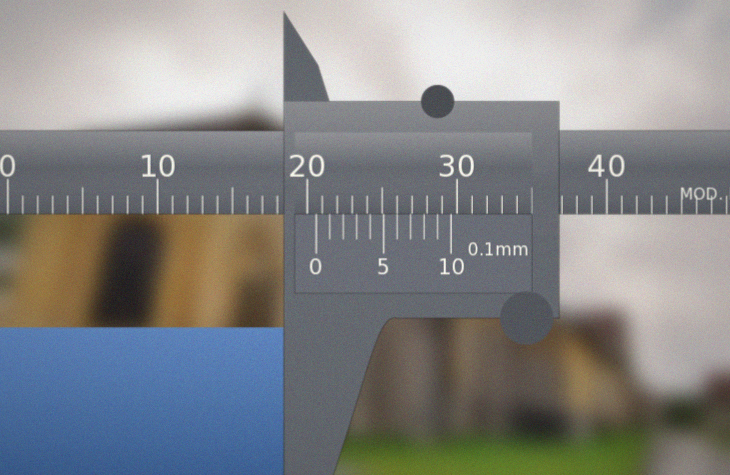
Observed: 20.6 mm
